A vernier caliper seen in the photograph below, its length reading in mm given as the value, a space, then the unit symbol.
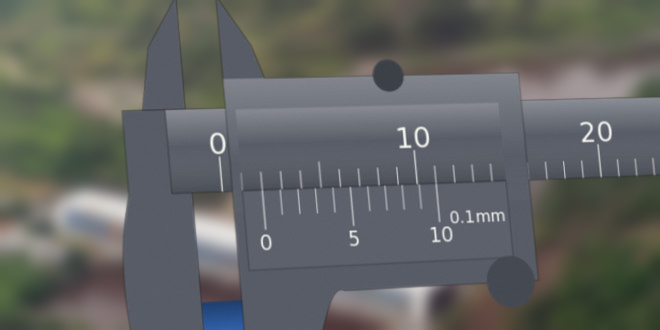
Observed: 2.0 mm
